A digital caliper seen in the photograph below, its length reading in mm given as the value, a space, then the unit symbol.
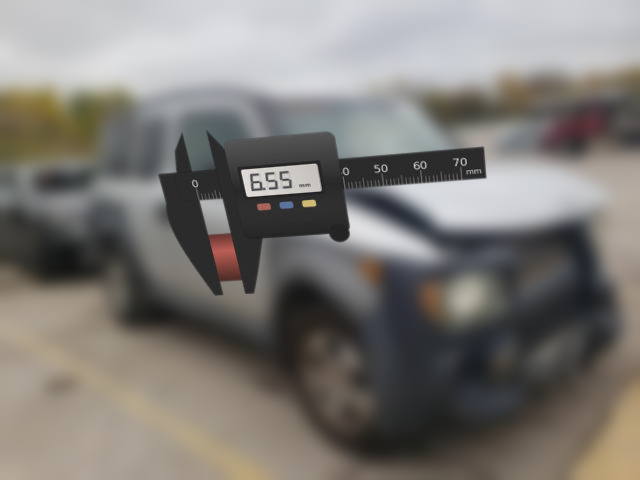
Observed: 6.55 mm
